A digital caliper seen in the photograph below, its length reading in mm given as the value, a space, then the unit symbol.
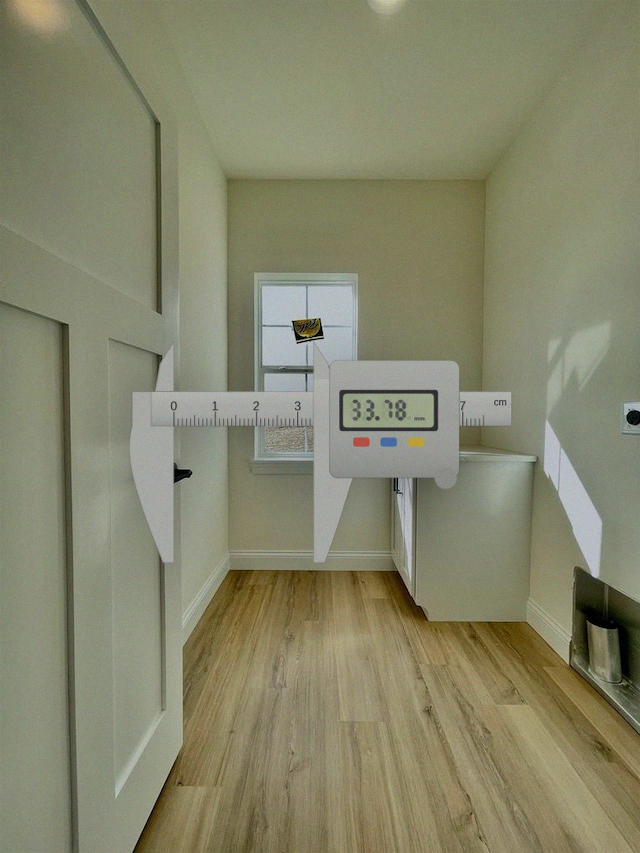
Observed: 33.78 mm
